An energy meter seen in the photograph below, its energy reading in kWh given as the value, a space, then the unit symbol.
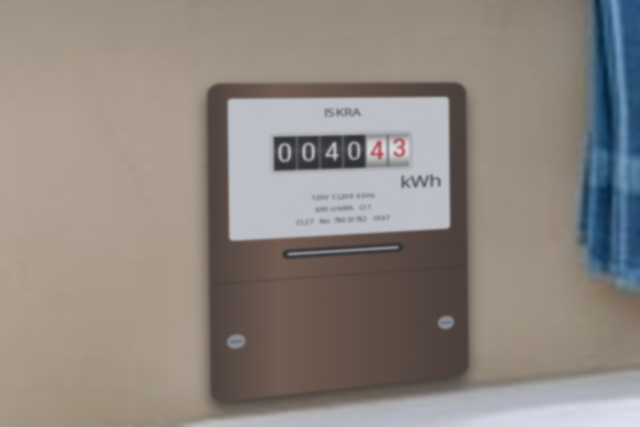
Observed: 40.43 kWh
